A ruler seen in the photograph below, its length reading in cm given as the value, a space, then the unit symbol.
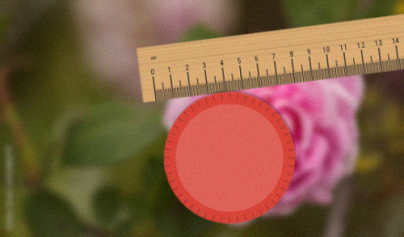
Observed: 7.5 cm
